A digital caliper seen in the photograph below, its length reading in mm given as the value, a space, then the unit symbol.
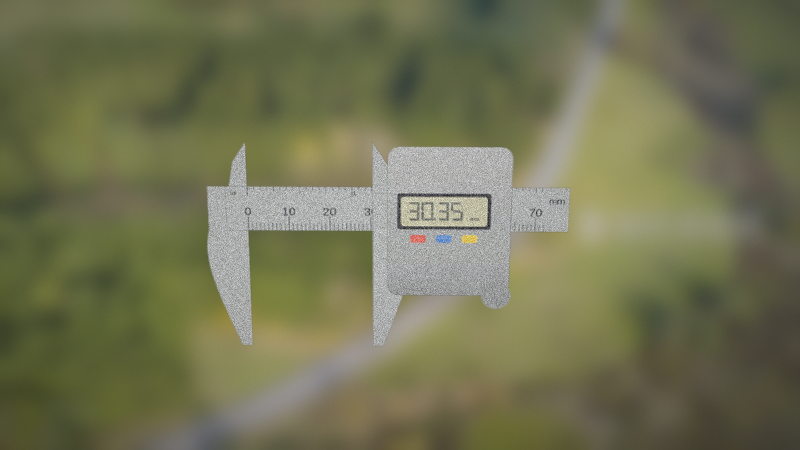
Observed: 30.35 mm
